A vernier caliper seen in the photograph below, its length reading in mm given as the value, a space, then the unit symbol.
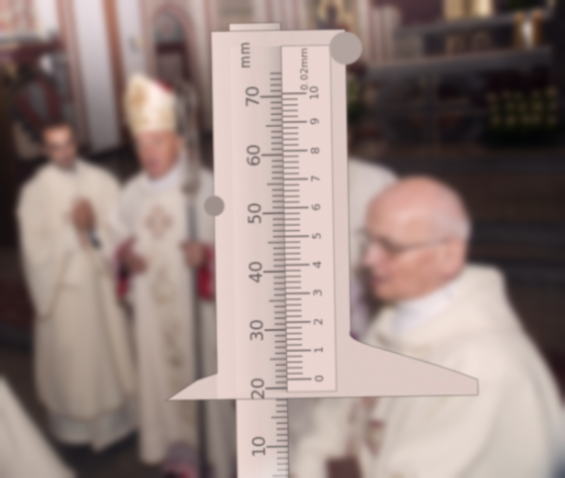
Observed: 21.5 mm
